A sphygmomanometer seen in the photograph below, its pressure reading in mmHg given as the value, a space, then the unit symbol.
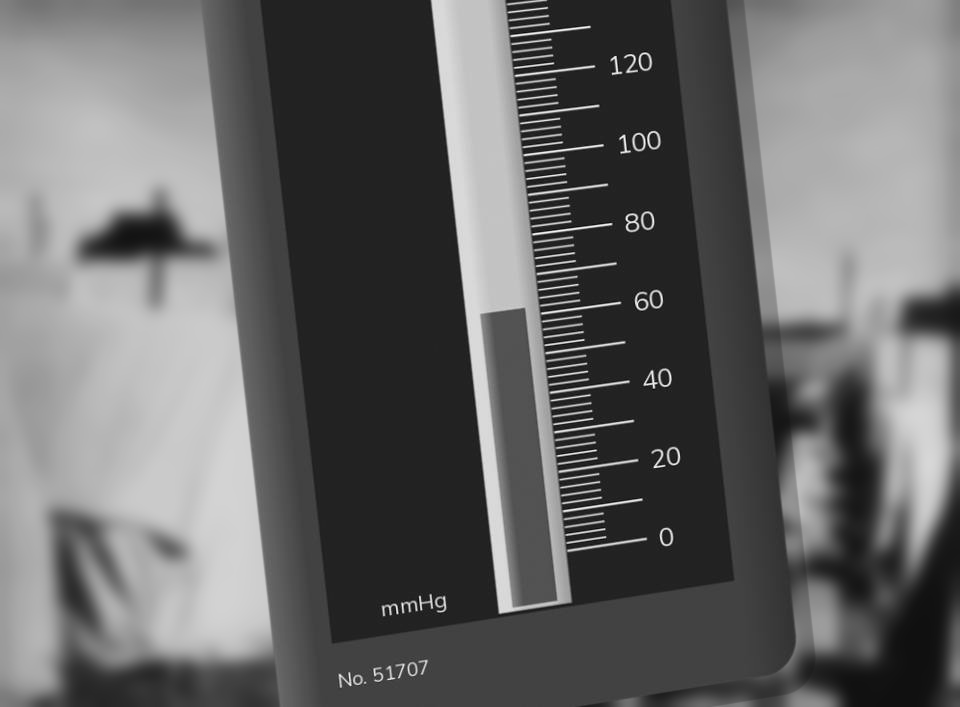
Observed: 62 mmHg
